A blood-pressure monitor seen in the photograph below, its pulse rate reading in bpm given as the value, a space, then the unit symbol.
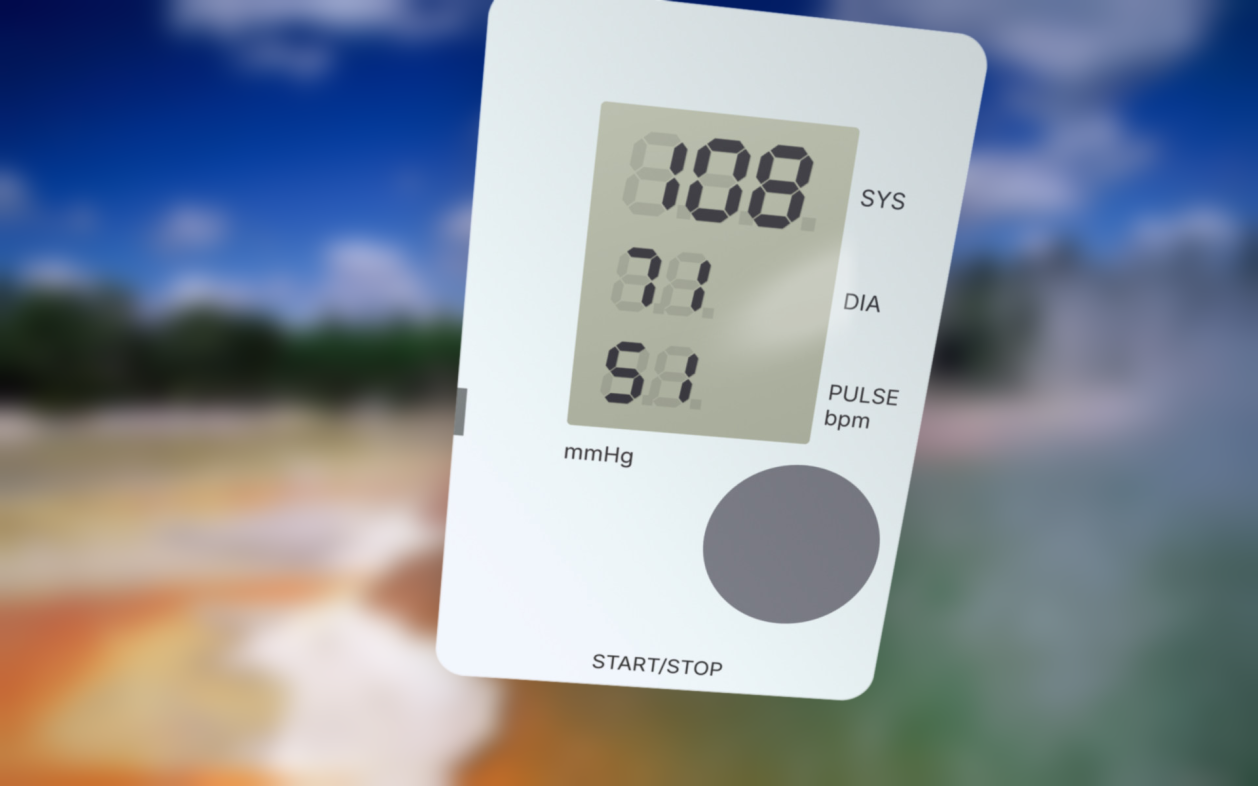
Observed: 51 bpm
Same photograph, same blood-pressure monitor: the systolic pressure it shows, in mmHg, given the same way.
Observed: 108 mmHg
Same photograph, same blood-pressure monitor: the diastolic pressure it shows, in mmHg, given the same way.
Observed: 71 mmHg
